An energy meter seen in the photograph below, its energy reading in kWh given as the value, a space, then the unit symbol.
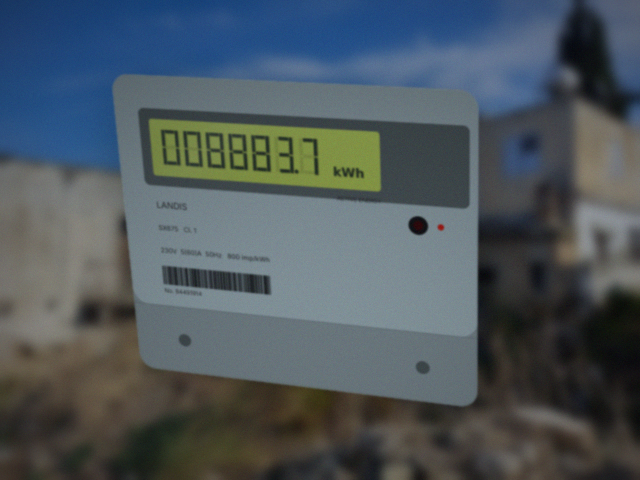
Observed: 8883.7 kWh
